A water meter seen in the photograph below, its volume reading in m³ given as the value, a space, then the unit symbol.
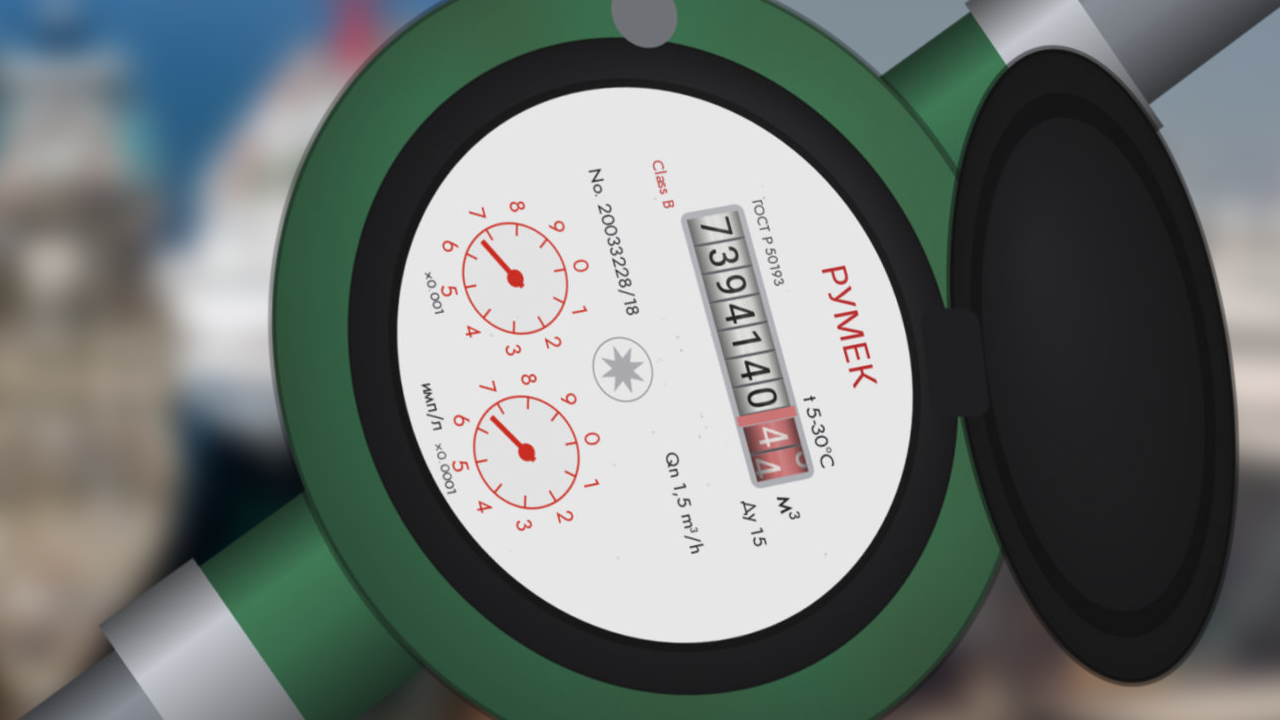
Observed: 7394140.4366 m³
